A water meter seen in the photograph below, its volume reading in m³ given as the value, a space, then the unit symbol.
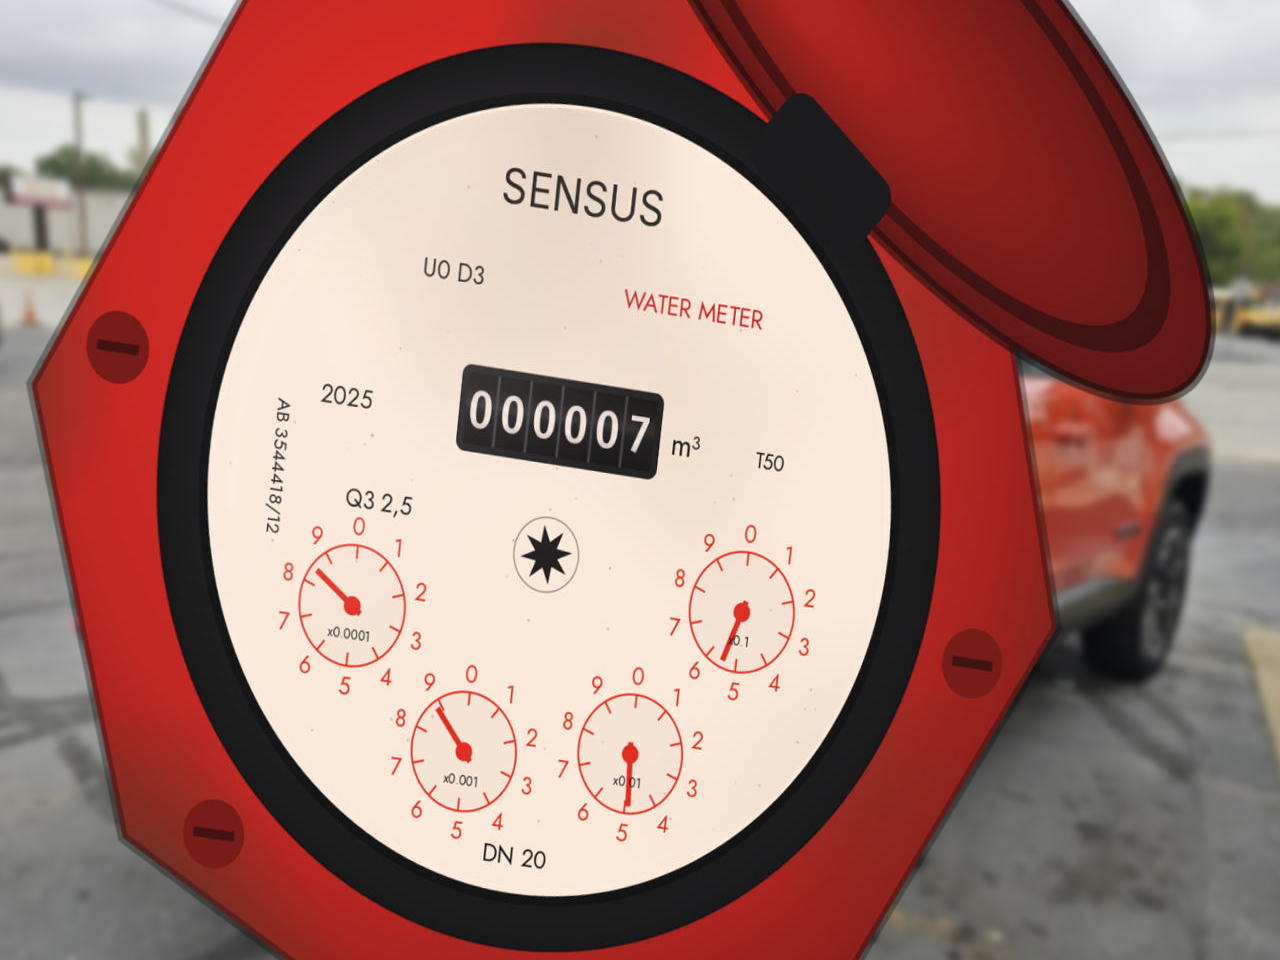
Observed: 7.5488 m³
